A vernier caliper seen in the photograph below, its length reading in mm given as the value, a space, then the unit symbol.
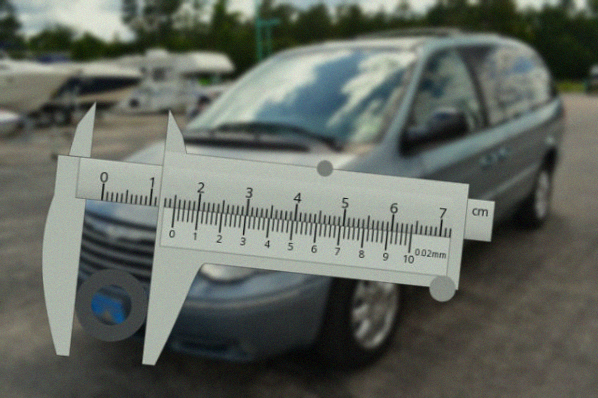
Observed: 15.0 mm
